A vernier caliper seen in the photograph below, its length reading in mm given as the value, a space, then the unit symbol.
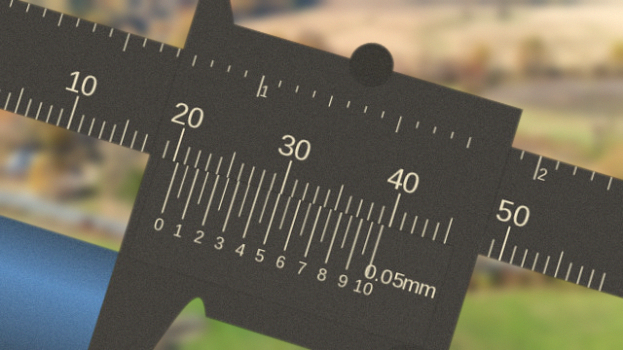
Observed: 20.4 mm
